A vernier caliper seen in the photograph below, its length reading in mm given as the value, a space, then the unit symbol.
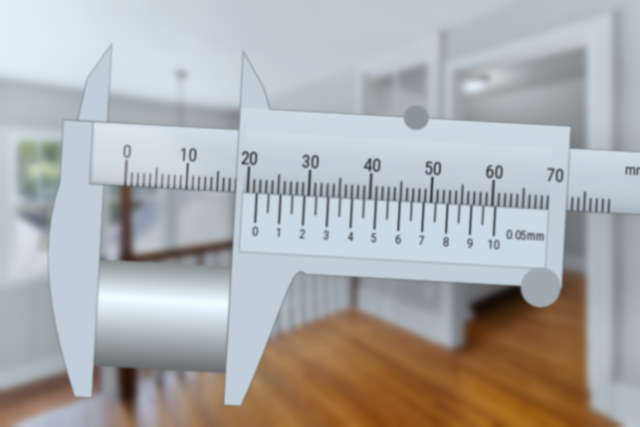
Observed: 21.5 mm
